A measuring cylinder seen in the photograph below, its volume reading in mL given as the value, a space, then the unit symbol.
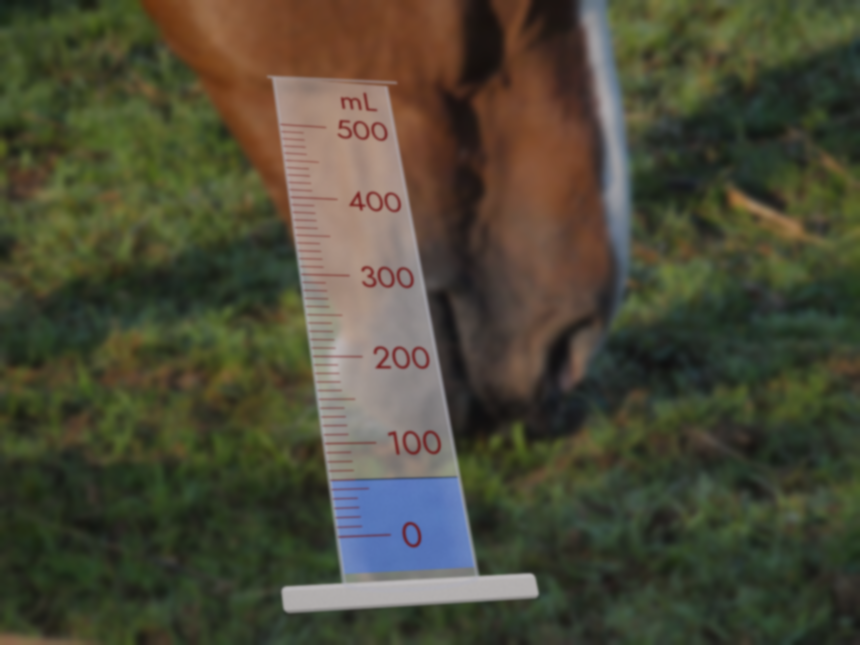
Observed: 60 mL
